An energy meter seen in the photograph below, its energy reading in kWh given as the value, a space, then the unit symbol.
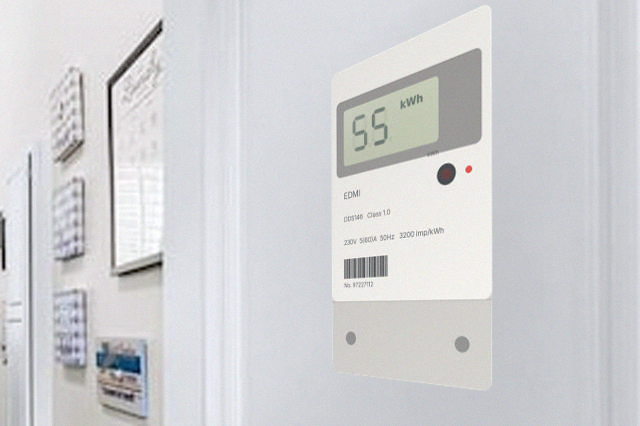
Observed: 55 kWh
